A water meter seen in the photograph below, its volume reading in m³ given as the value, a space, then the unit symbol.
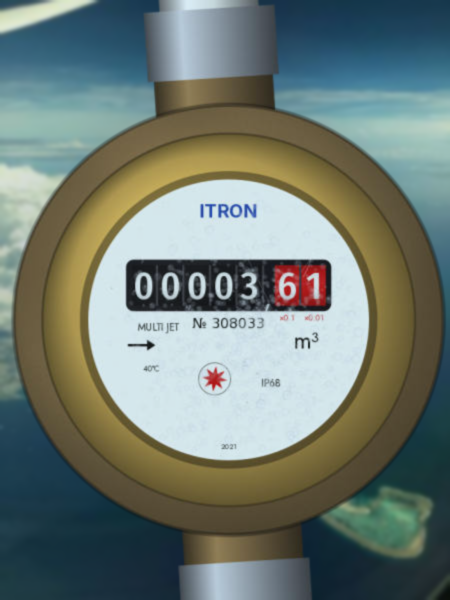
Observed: 3.61 m³
